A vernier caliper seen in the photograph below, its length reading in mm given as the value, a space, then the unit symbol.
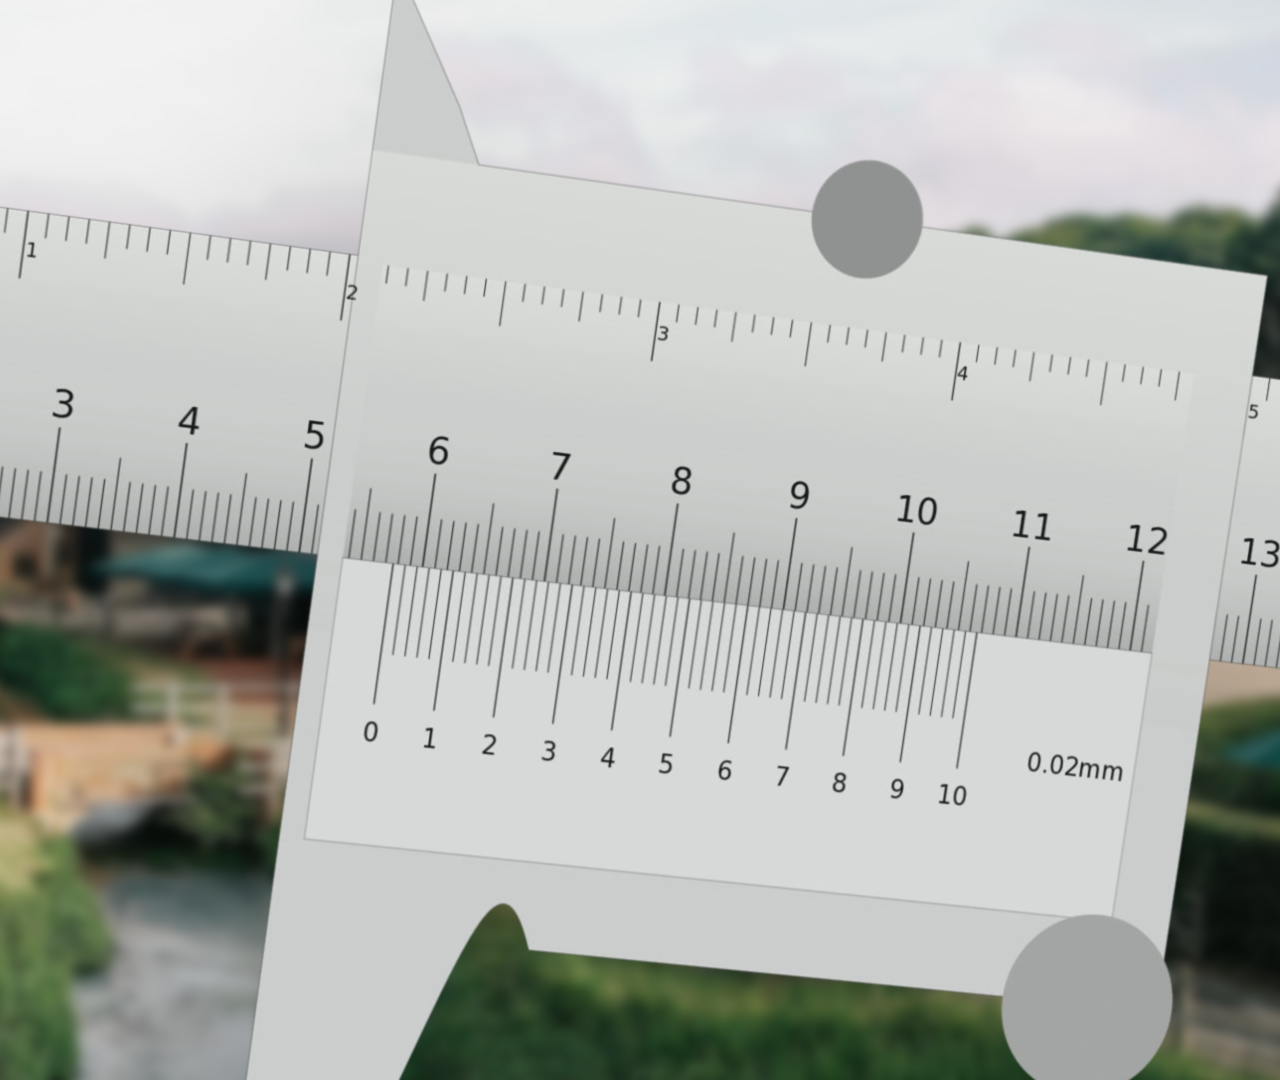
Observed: 57.6 mm
